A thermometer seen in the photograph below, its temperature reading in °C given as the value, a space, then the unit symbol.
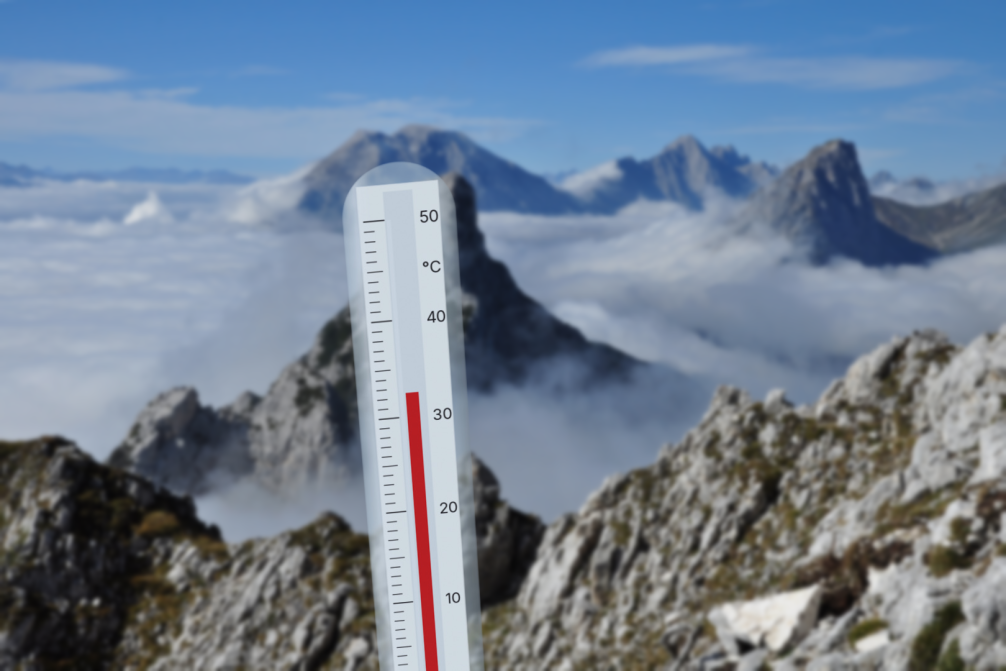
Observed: 32.5 °C
